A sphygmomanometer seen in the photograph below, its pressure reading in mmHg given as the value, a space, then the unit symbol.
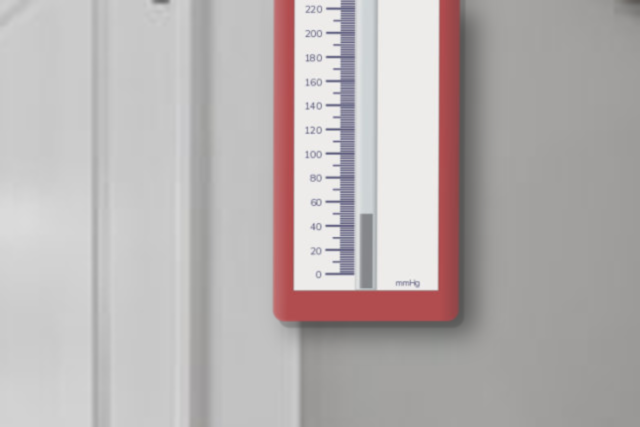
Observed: 50 mmHg
